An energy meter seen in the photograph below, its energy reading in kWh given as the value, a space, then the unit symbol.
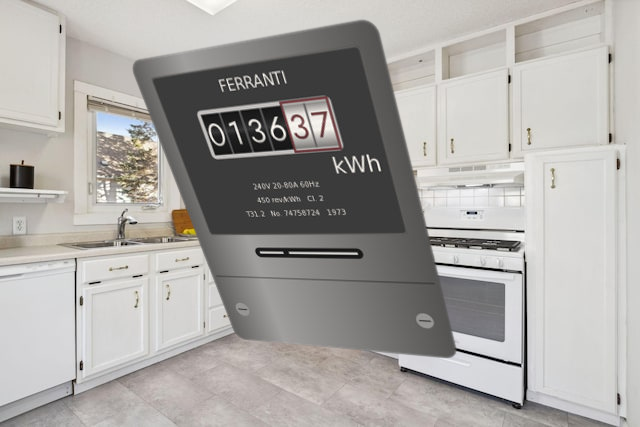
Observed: 136.37 kWh
